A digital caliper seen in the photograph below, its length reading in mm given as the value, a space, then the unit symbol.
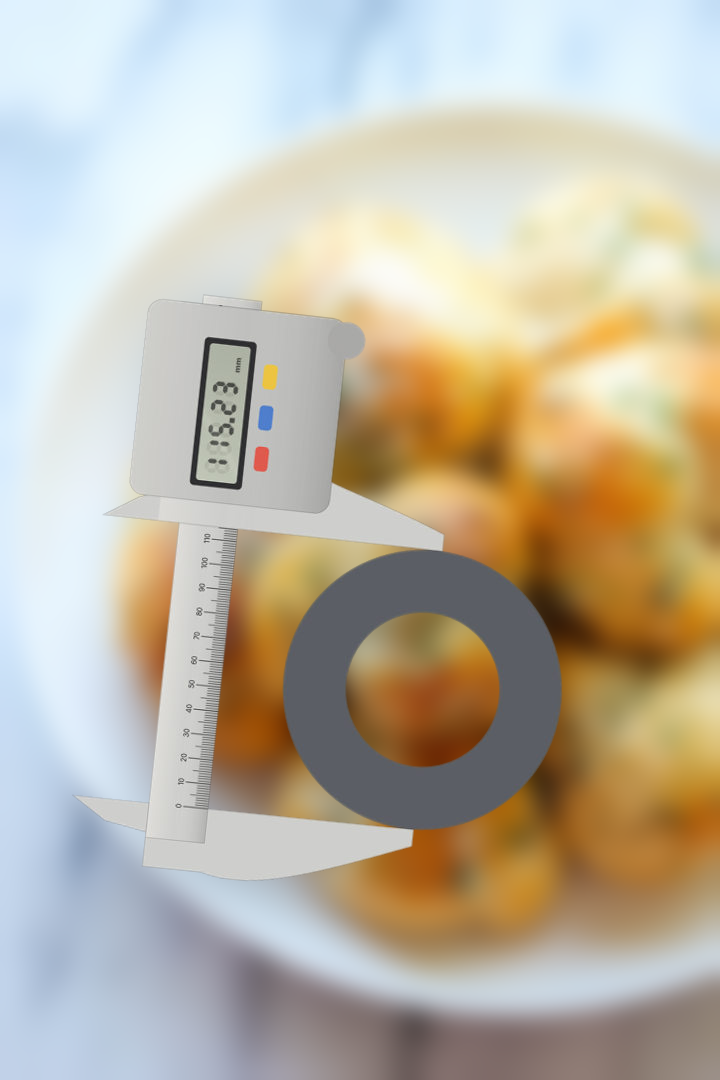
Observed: 115.23 mm
